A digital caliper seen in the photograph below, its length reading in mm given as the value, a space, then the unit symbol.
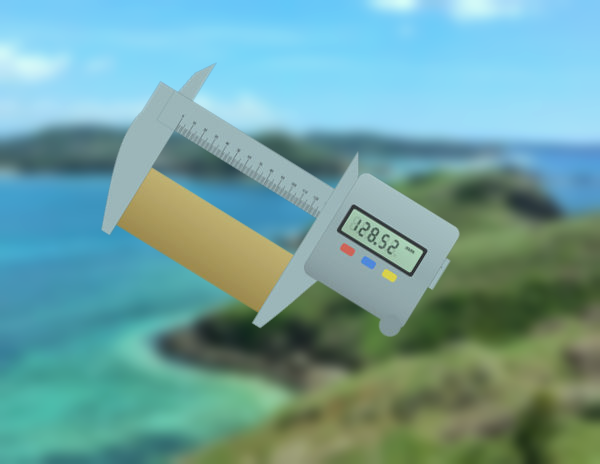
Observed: 128.52 mm
